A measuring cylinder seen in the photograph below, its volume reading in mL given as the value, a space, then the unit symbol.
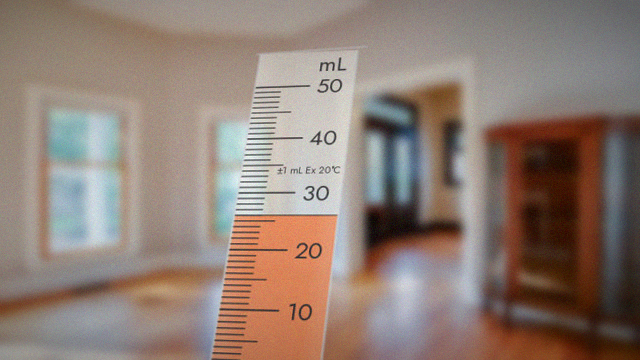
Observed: 26 mL
